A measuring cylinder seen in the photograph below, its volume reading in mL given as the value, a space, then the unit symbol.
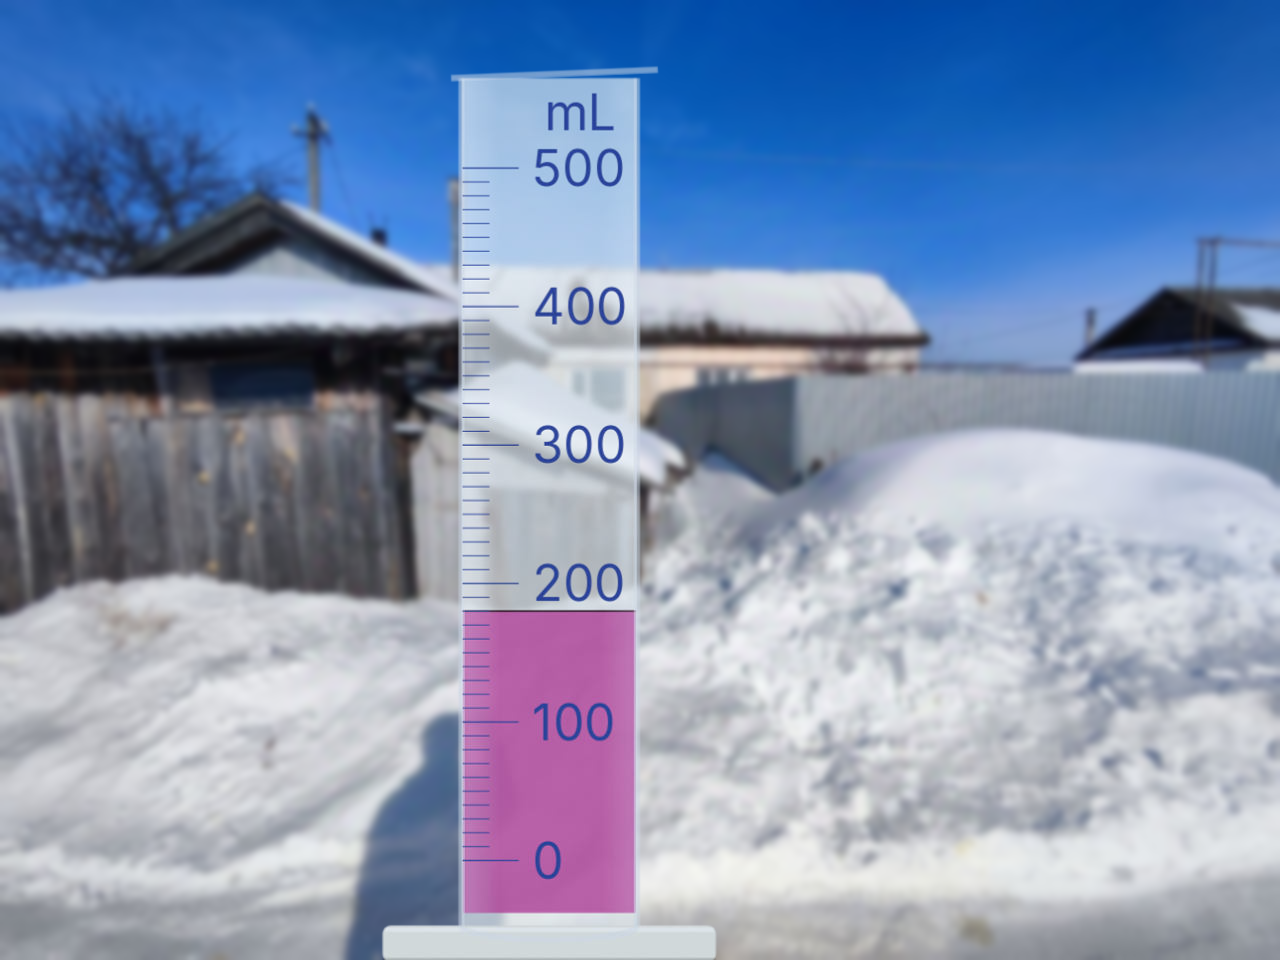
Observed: 180 mL
